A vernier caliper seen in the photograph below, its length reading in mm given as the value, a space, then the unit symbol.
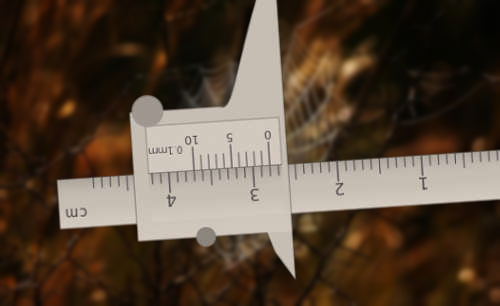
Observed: 28.0 mm
